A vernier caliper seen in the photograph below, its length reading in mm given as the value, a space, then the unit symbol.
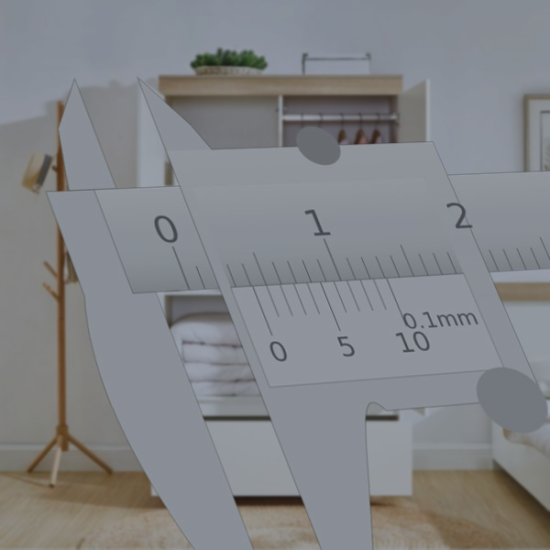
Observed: 4.1 mm
